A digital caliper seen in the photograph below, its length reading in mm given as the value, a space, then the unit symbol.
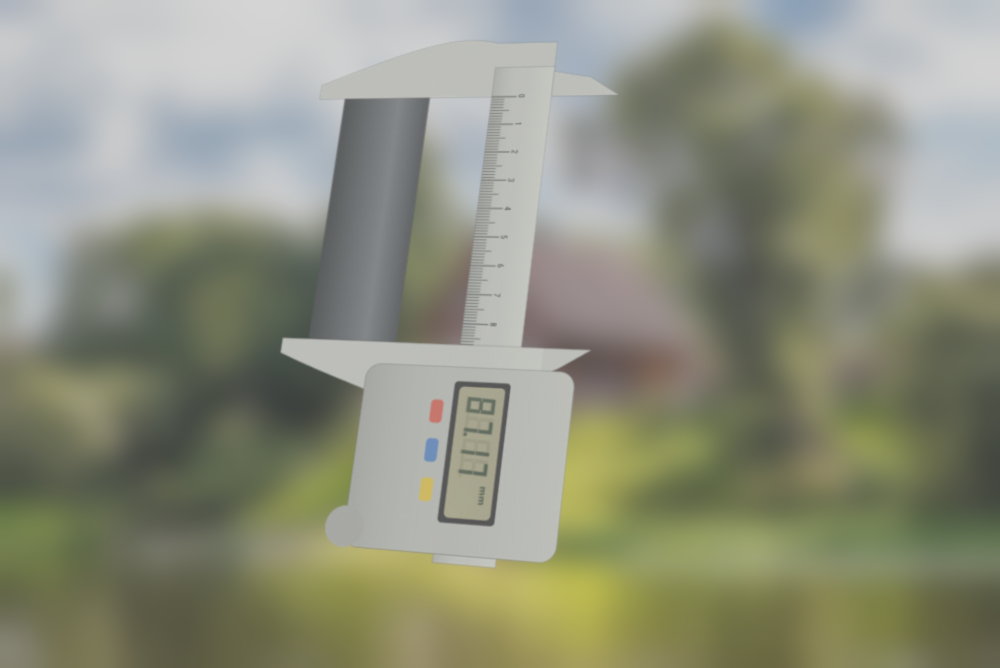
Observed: 87.17 mm
